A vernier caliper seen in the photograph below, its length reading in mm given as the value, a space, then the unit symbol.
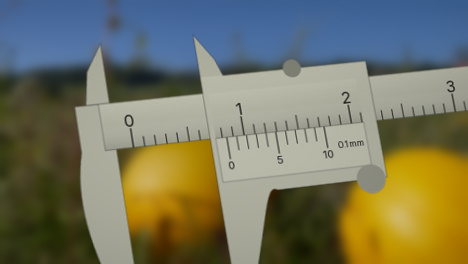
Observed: 8.4 mm
